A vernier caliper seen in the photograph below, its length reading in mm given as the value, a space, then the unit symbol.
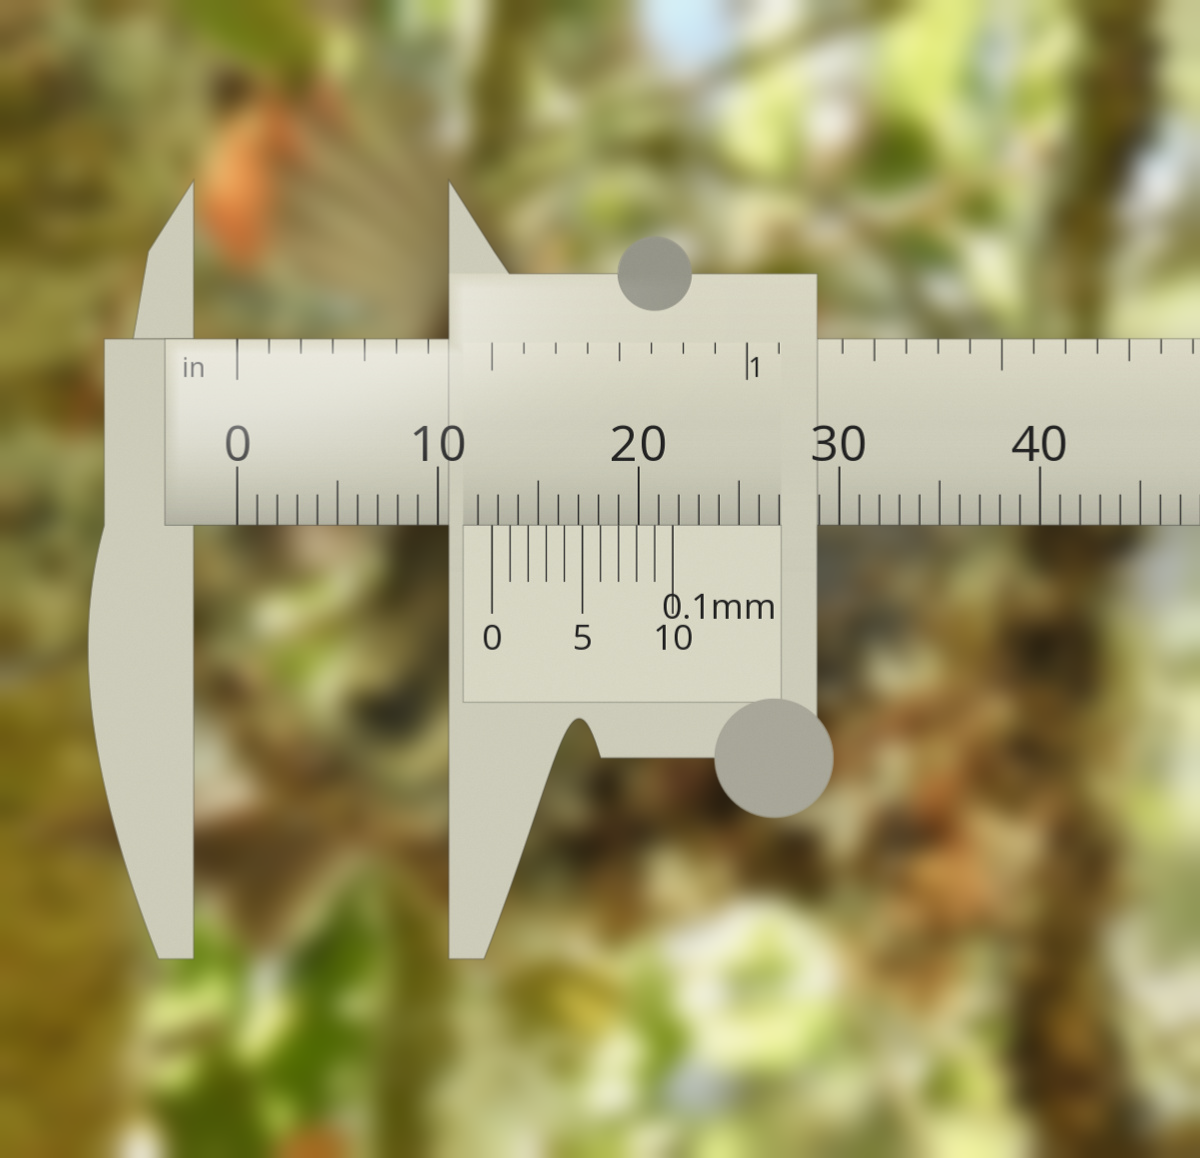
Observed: 12.7 mm
